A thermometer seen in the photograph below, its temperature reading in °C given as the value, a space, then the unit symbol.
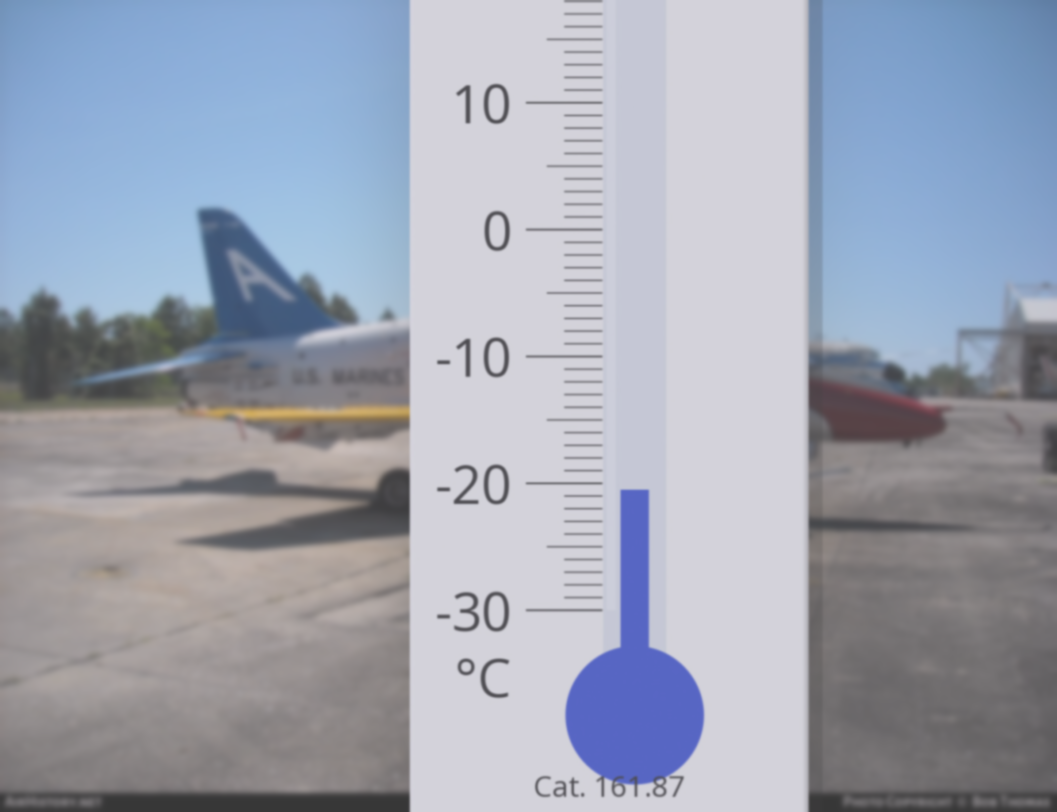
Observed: -20.5 °C
